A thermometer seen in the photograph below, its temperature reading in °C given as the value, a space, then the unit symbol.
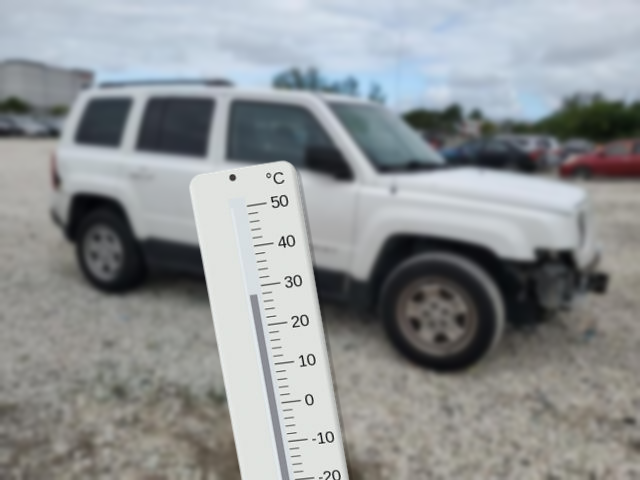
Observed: 28 °C
